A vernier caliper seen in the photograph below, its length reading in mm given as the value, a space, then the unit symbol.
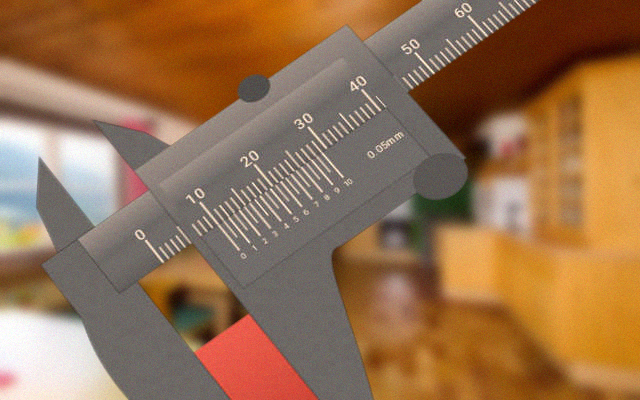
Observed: 10.0 mm
